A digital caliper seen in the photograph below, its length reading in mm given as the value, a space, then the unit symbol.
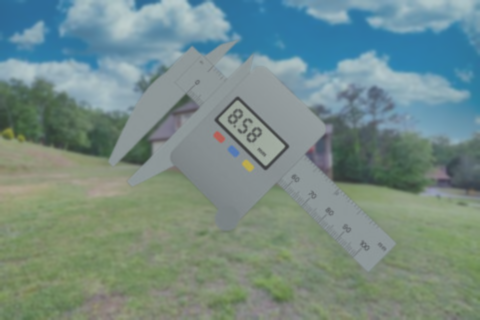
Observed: 8.58 mm
